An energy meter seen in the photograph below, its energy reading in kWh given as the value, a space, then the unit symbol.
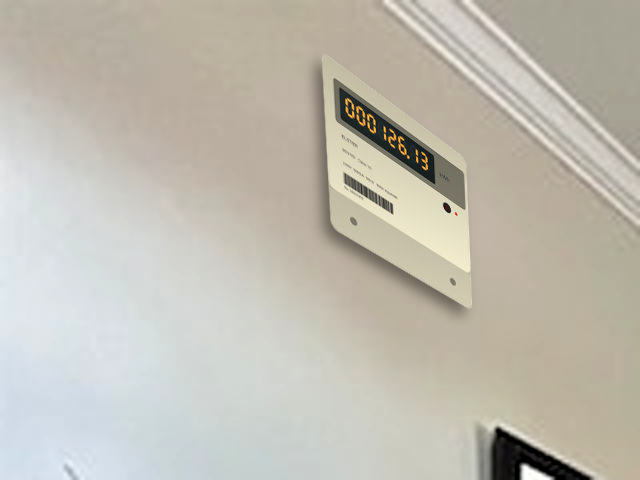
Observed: 126.13 kWh
